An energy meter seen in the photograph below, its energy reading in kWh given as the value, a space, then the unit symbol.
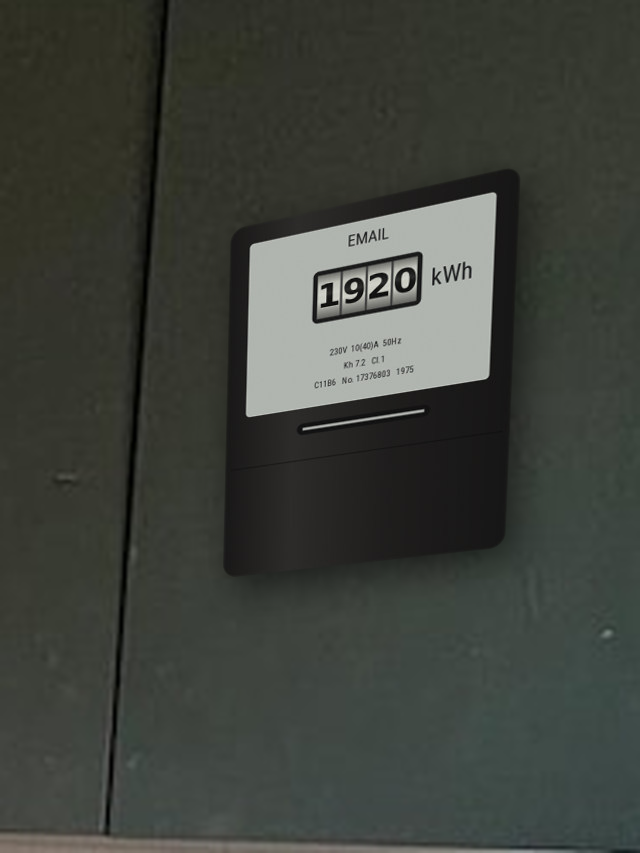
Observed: 1920 kWh
